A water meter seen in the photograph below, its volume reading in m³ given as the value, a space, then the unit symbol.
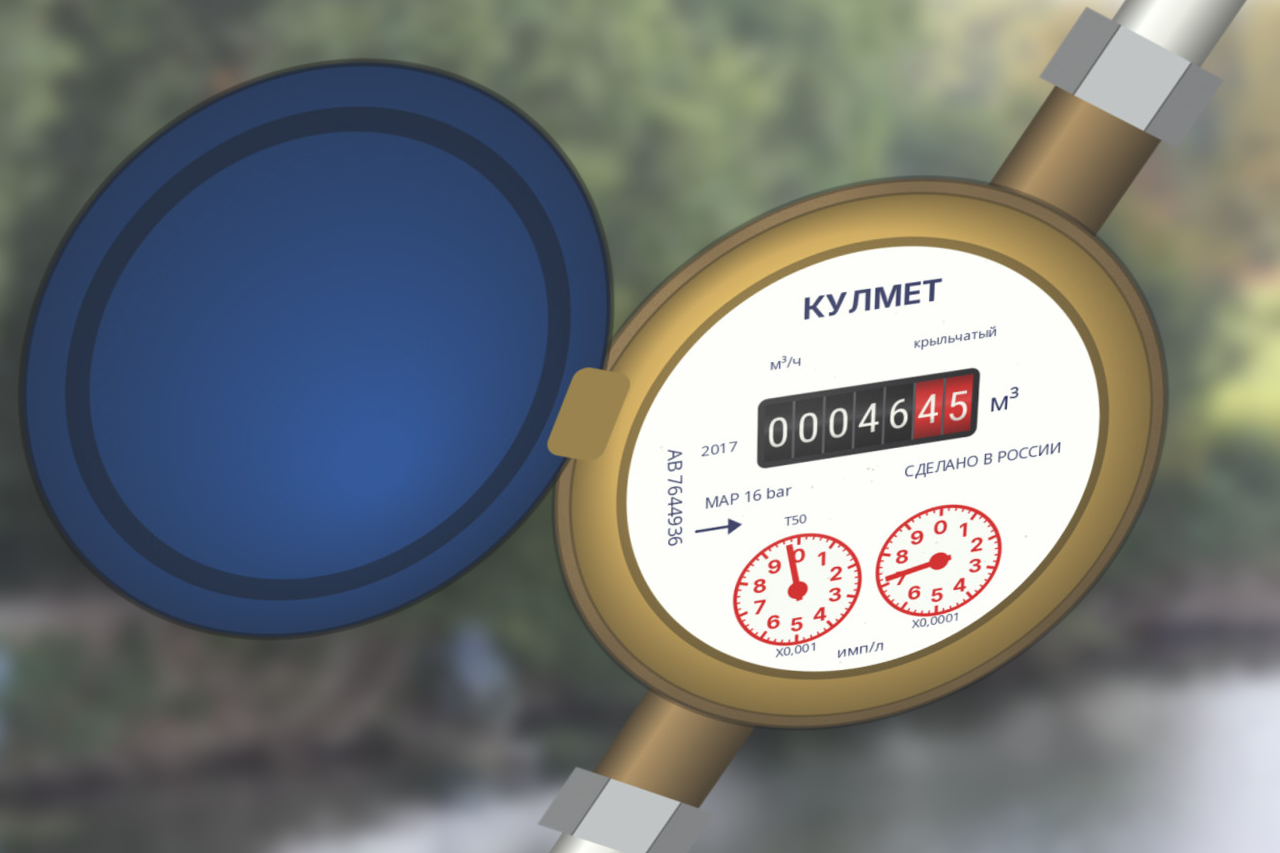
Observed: 46.4497 m³
